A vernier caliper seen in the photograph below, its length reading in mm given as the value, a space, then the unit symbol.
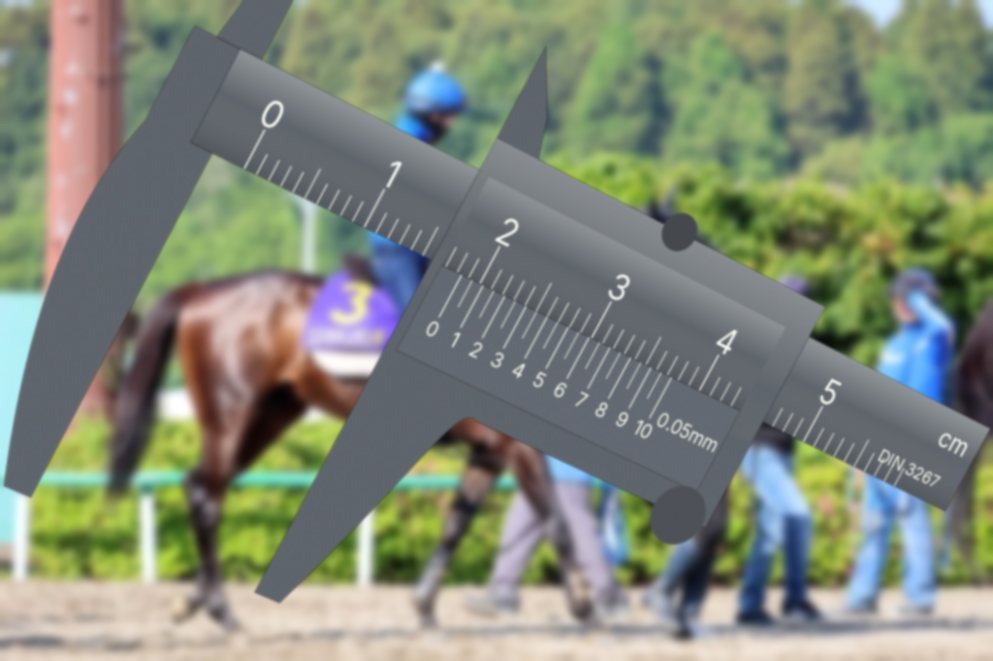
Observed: 18.4 mm
